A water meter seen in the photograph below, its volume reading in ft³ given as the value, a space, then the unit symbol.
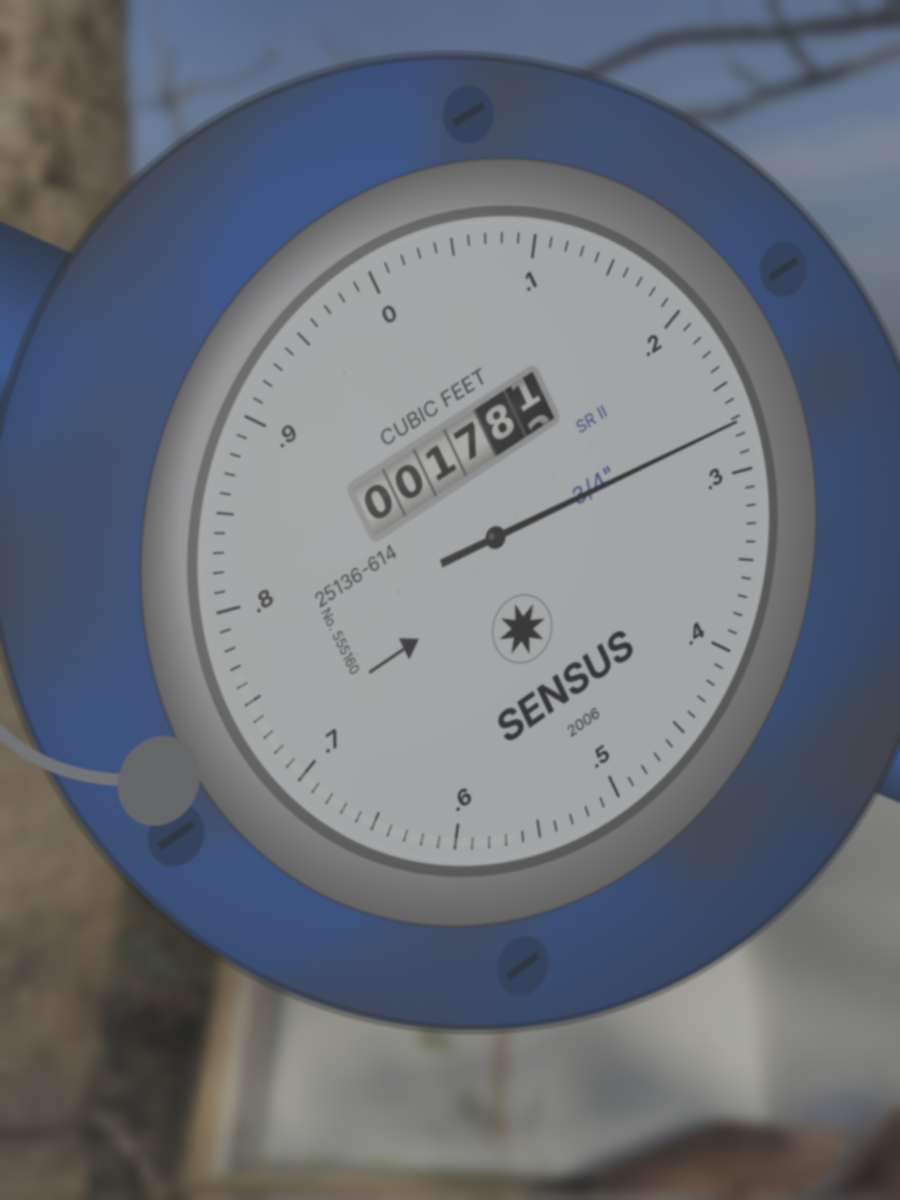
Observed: 1781.27 ft³
